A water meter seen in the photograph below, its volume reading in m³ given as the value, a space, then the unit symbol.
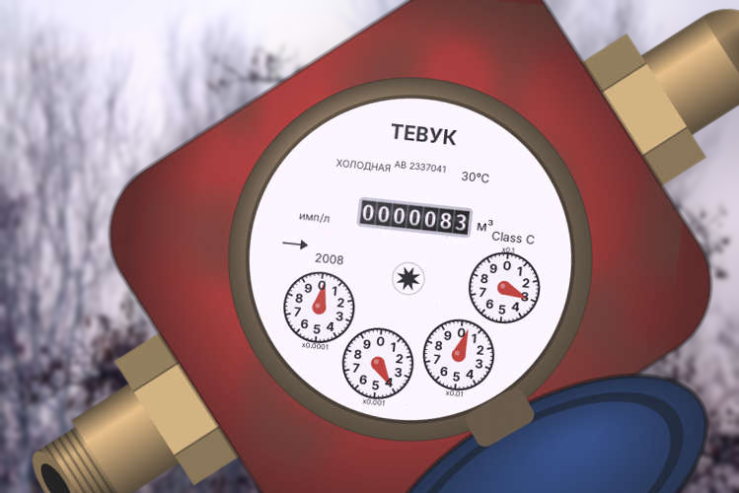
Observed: 83.3040 m³
